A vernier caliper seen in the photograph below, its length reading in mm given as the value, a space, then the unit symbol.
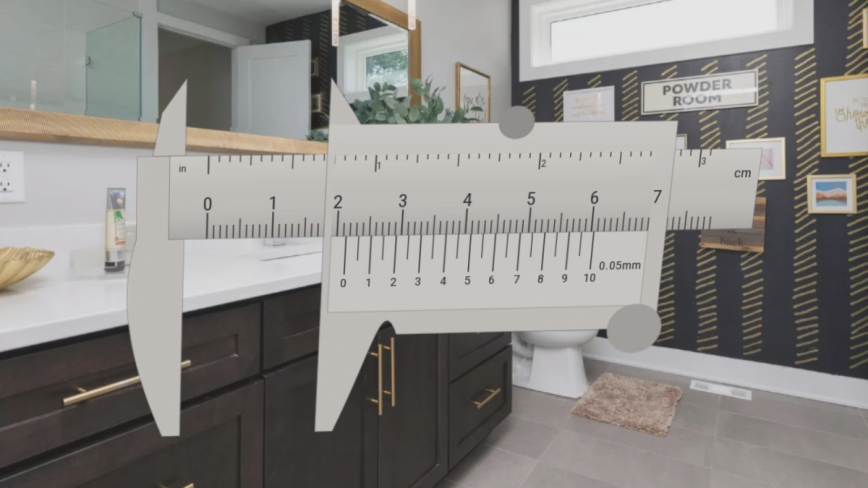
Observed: 21.4 mm
